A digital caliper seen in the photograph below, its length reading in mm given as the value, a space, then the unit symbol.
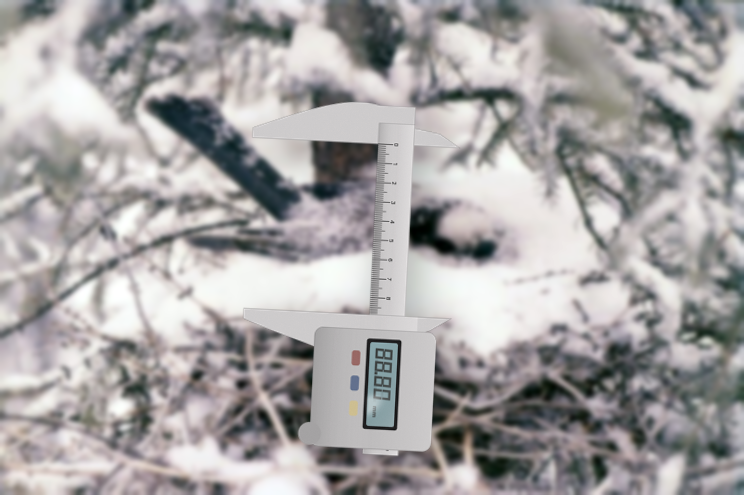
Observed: 88.80 mm
